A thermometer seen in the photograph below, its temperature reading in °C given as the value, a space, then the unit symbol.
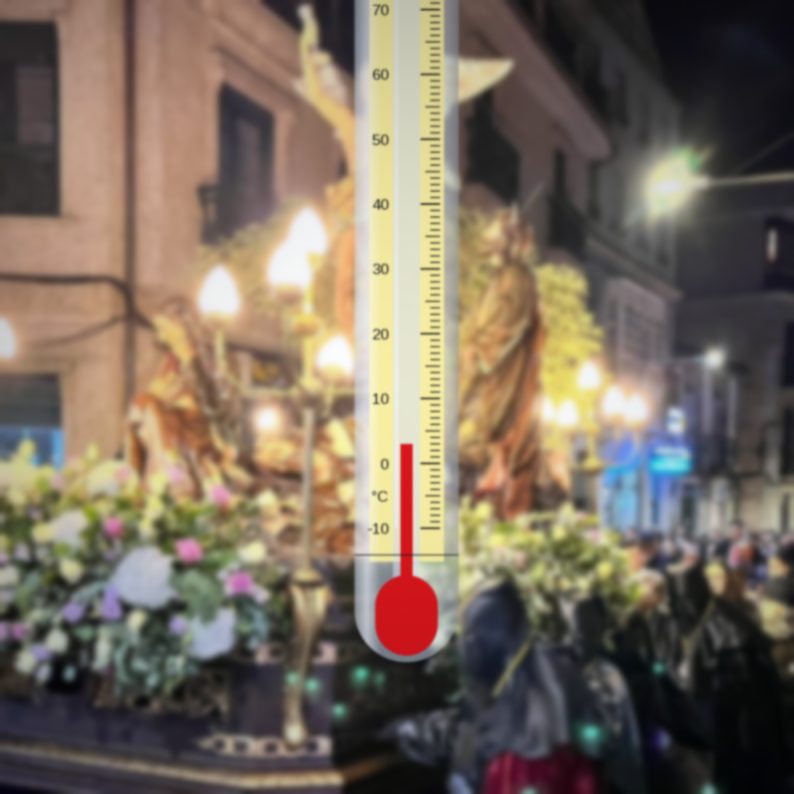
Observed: 3 °C
